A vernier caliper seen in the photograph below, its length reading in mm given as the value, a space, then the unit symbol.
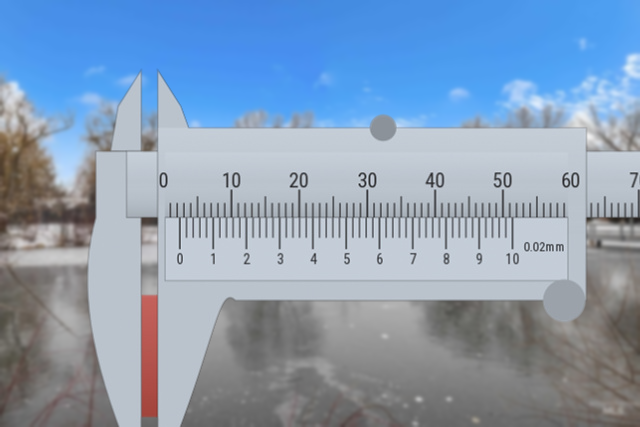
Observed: 2.4 mm
